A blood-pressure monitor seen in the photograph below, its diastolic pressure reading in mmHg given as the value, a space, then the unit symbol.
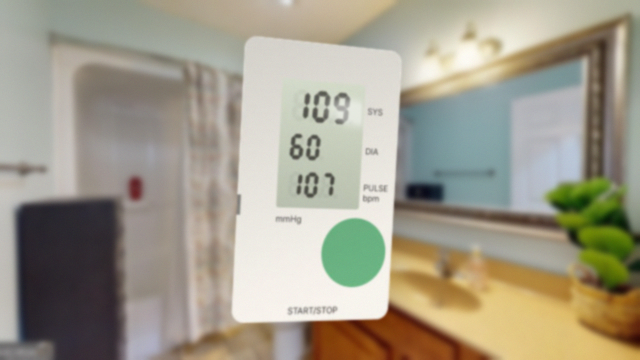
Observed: 60 mmHg
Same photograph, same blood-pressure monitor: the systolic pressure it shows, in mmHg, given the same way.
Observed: 109 mmHg
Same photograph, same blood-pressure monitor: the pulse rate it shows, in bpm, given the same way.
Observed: 107 bpm
